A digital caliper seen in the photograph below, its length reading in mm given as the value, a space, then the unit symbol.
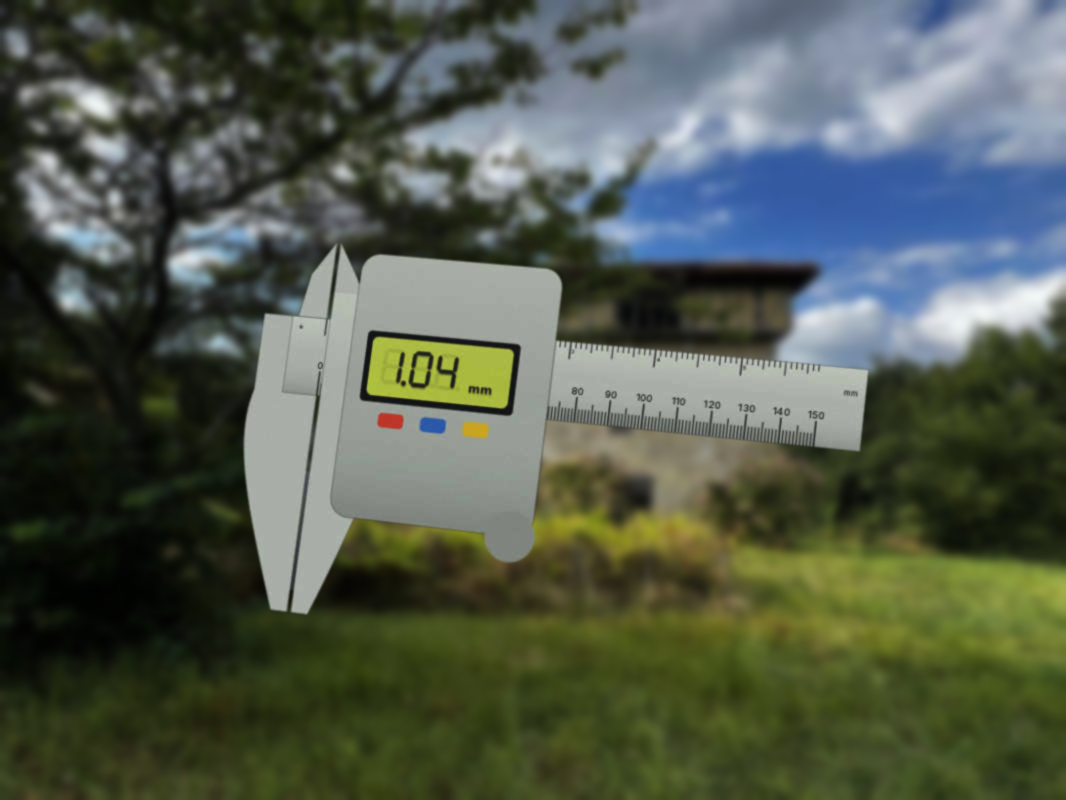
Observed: 1.04 mm
